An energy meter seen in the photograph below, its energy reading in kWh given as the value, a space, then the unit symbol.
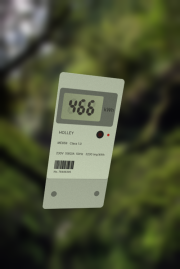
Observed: 466 kWh
